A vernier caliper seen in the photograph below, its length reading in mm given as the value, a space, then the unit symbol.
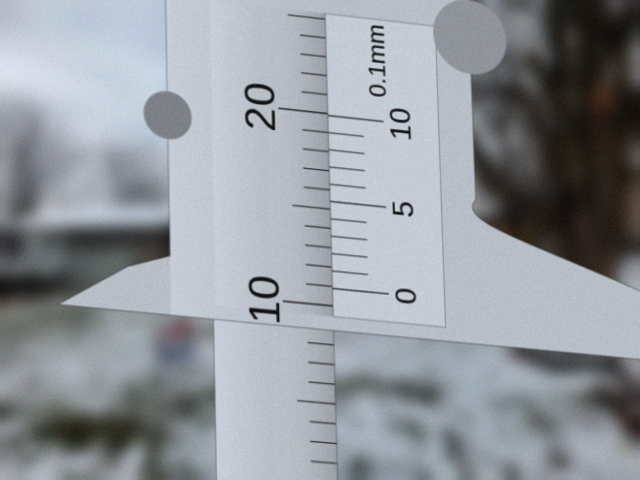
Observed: 10.9 mm
